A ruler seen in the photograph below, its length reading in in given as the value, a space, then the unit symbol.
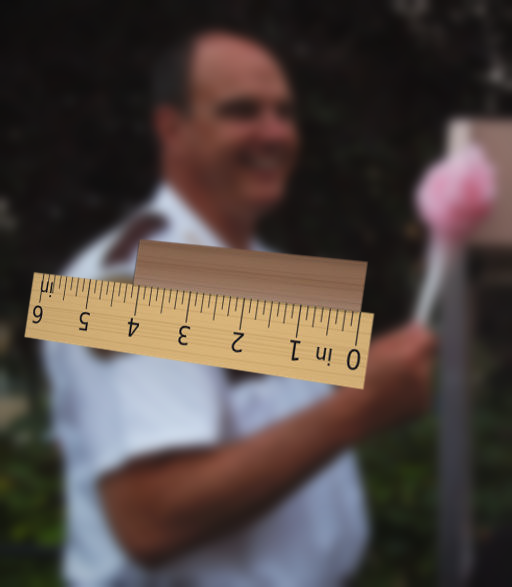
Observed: 4.125 in
